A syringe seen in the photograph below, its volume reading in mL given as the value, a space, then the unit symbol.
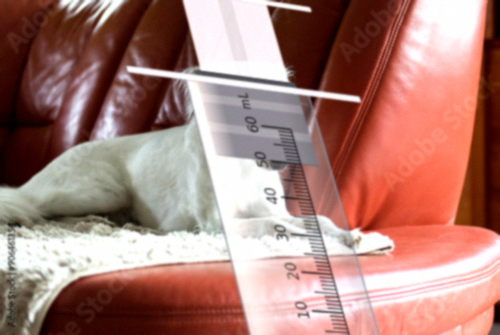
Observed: 50 mL
